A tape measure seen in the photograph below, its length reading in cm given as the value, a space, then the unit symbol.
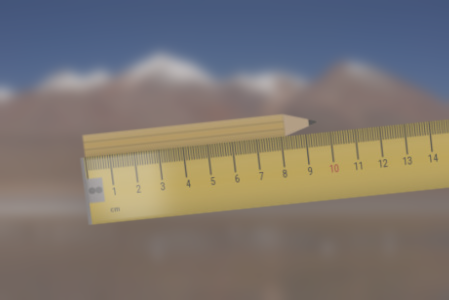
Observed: 9.5 cm
